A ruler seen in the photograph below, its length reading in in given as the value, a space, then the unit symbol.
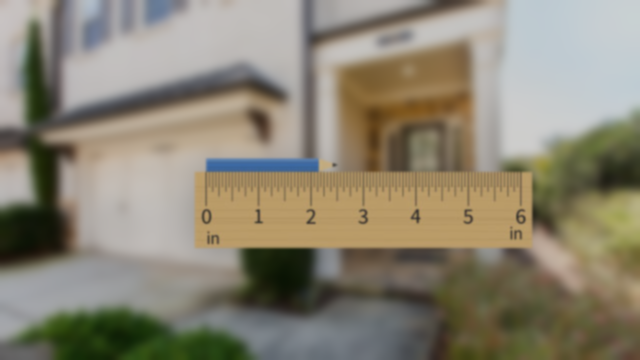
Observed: 2.5 in
